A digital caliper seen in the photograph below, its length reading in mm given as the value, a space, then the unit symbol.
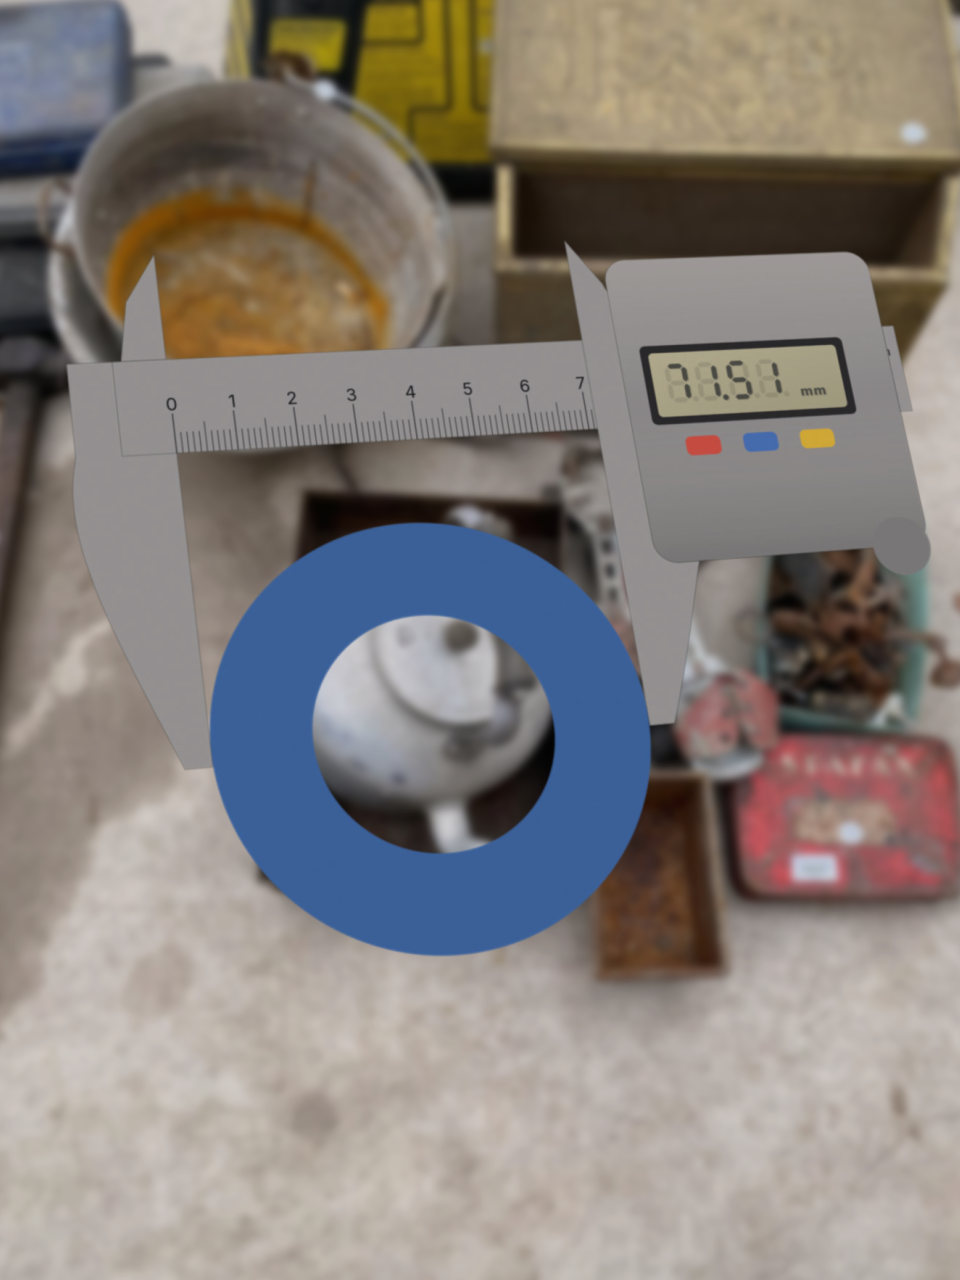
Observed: 71.51 mm
